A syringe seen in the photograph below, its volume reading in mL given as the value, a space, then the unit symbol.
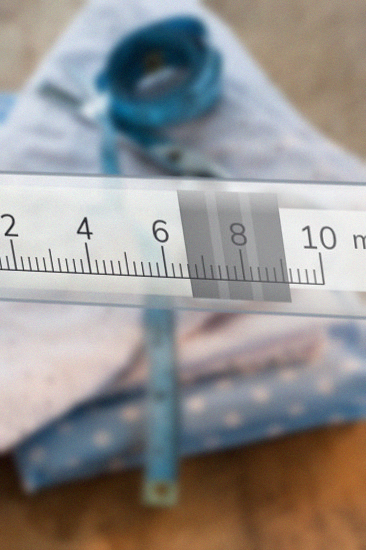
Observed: 6.6 mL
